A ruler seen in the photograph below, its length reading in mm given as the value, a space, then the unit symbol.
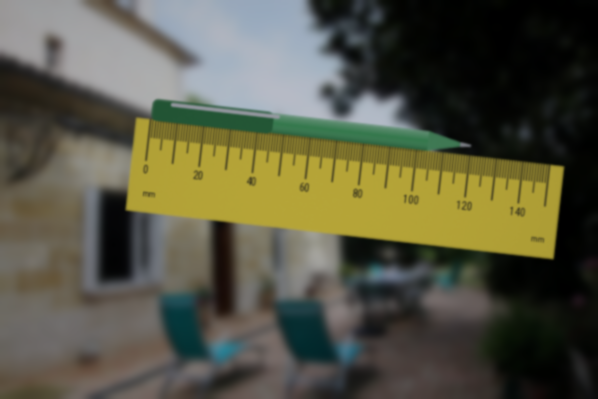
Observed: 120 mm
